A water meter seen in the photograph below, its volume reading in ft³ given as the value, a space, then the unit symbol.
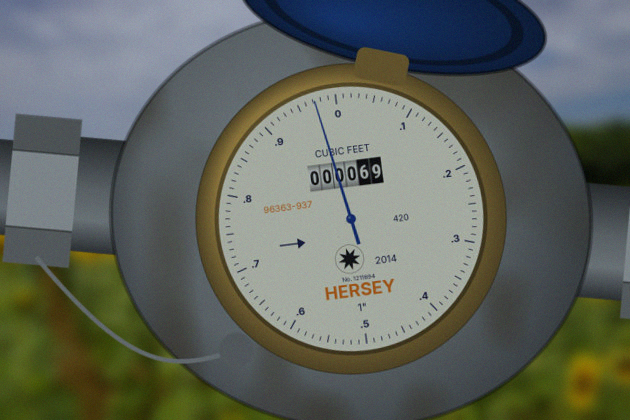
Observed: 68.97 ft³
